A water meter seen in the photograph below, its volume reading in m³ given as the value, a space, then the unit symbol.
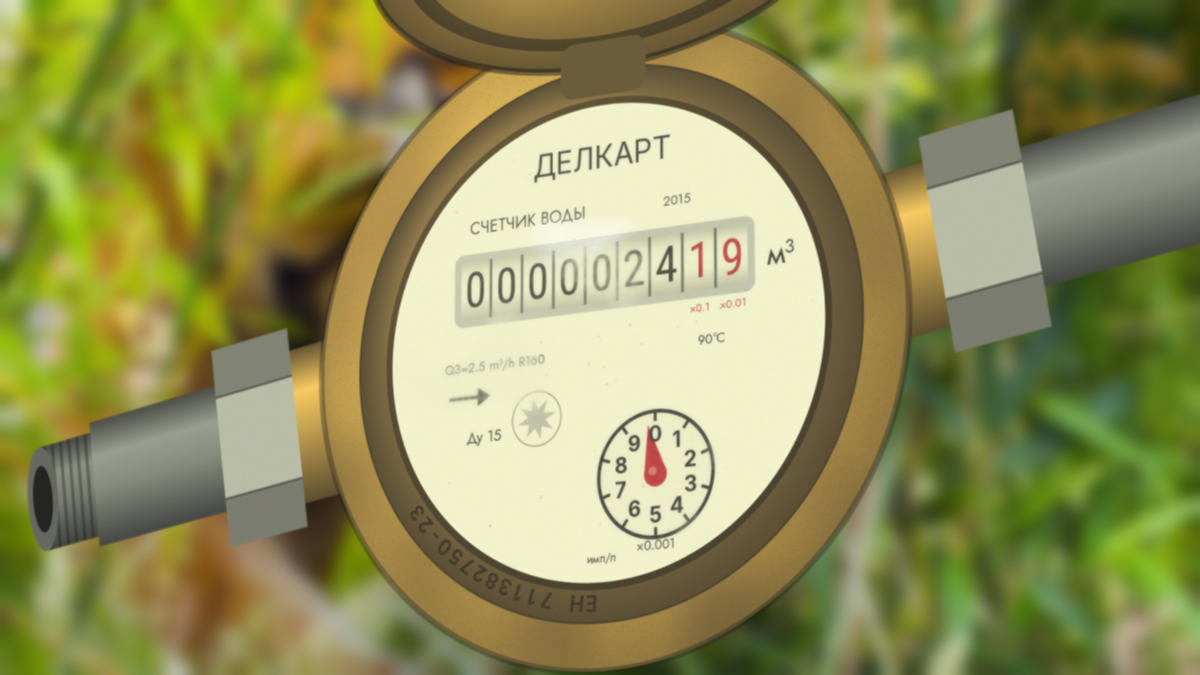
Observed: 24.189 m³
